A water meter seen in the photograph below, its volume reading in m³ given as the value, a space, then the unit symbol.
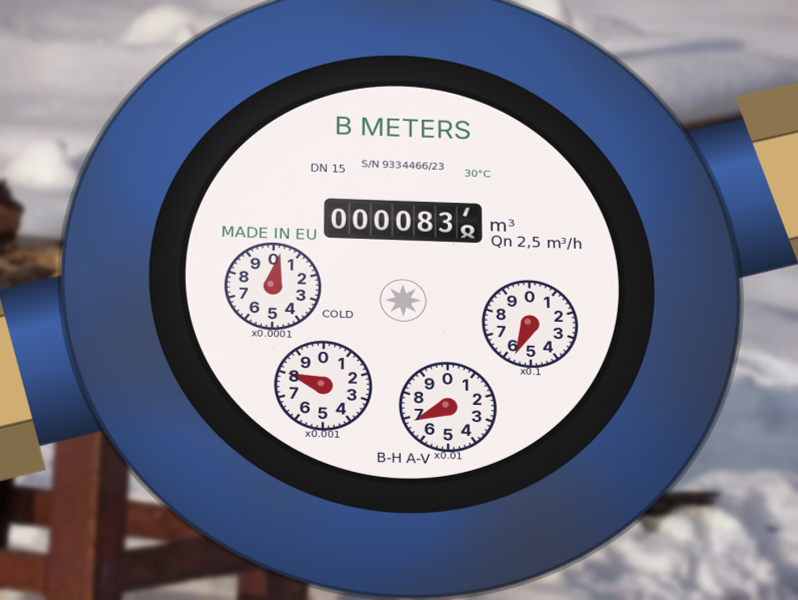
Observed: 837.5680 m³
